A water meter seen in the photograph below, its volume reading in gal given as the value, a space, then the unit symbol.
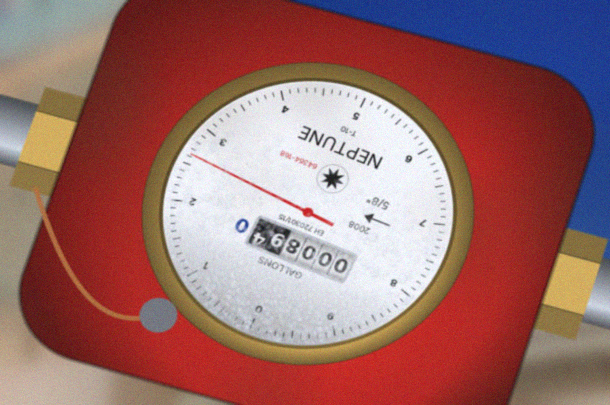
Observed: 8942.6 gal
